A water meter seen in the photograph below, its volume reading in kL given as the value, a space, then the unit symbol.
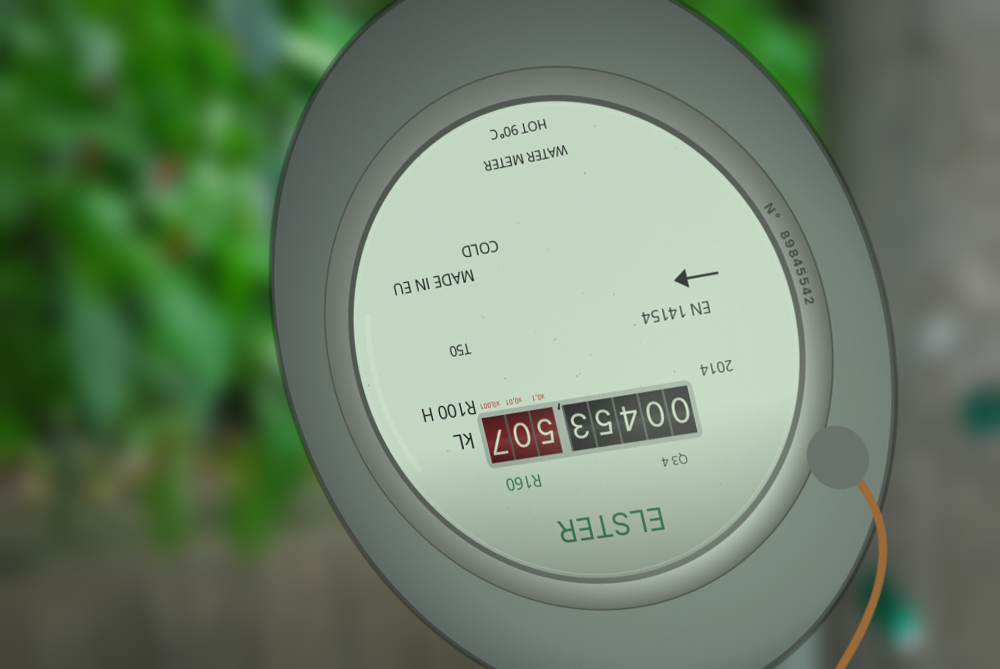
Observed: 453.507 kL
